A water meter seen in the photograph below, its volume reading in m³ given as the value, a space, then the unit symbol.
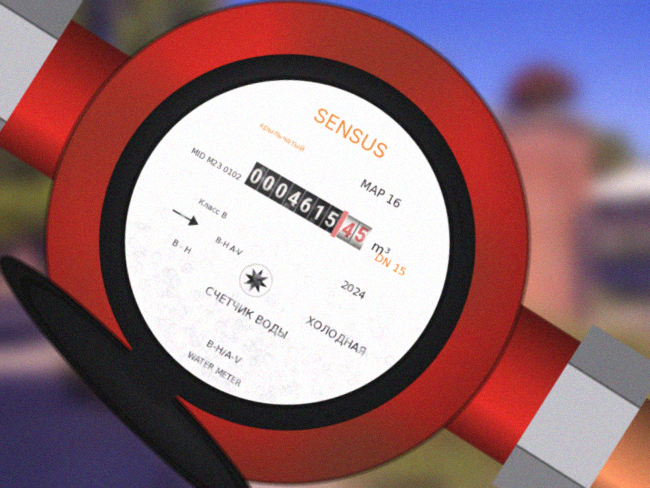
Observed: 4615.45 m³
